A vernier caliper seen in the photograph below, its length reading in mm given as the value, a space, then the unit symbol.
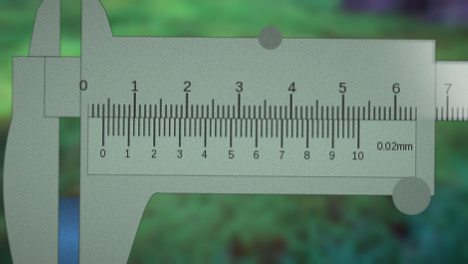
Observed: 4.0 mm
